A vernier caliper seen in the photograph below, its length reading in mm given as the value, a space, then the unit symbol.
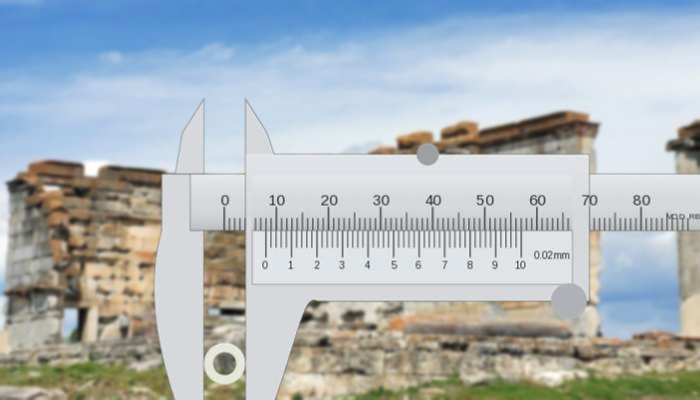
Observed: 8.0 mm
